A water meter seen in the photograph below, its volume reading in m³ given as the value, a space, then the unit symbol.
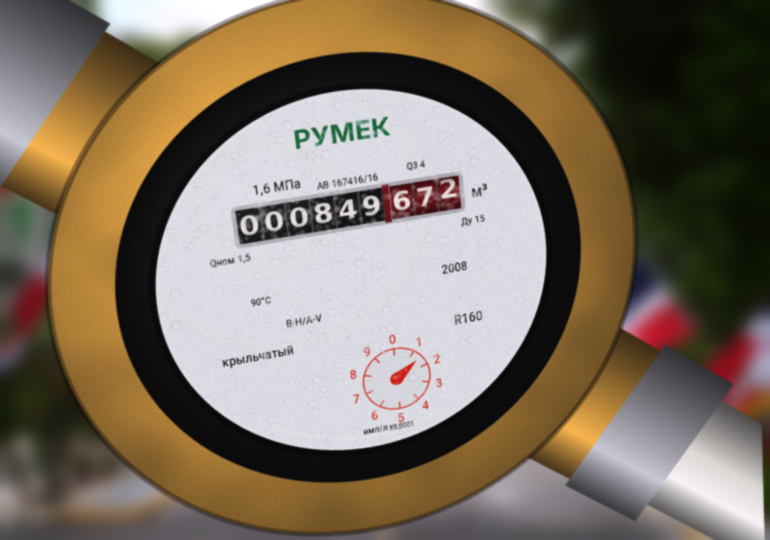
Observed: 849.6721 m³
